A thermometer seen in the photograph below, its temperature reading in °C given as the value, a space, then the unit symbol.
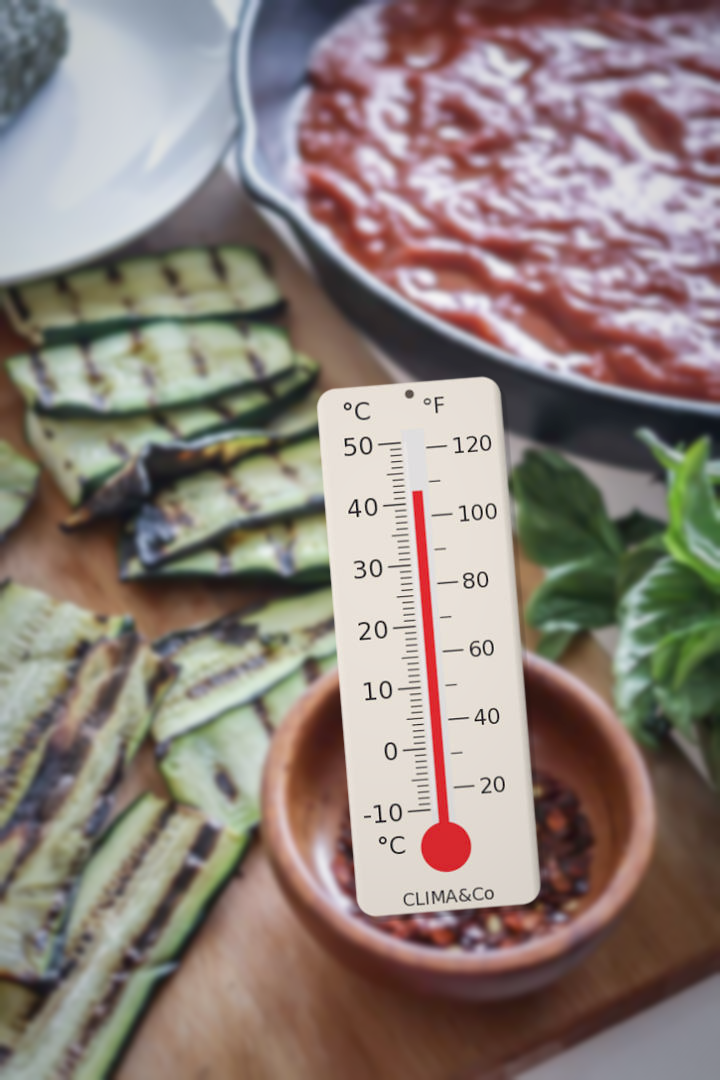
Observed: 42 °C
